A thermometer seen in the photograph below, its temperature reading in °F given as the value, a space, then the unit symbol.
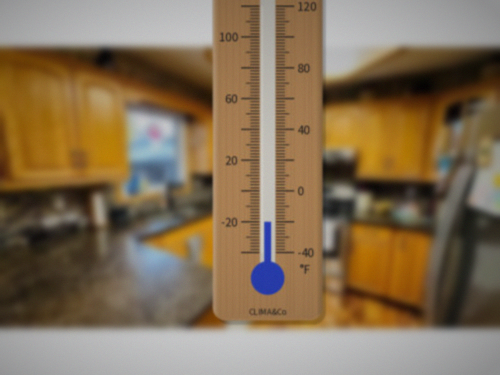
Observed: -20 °F
